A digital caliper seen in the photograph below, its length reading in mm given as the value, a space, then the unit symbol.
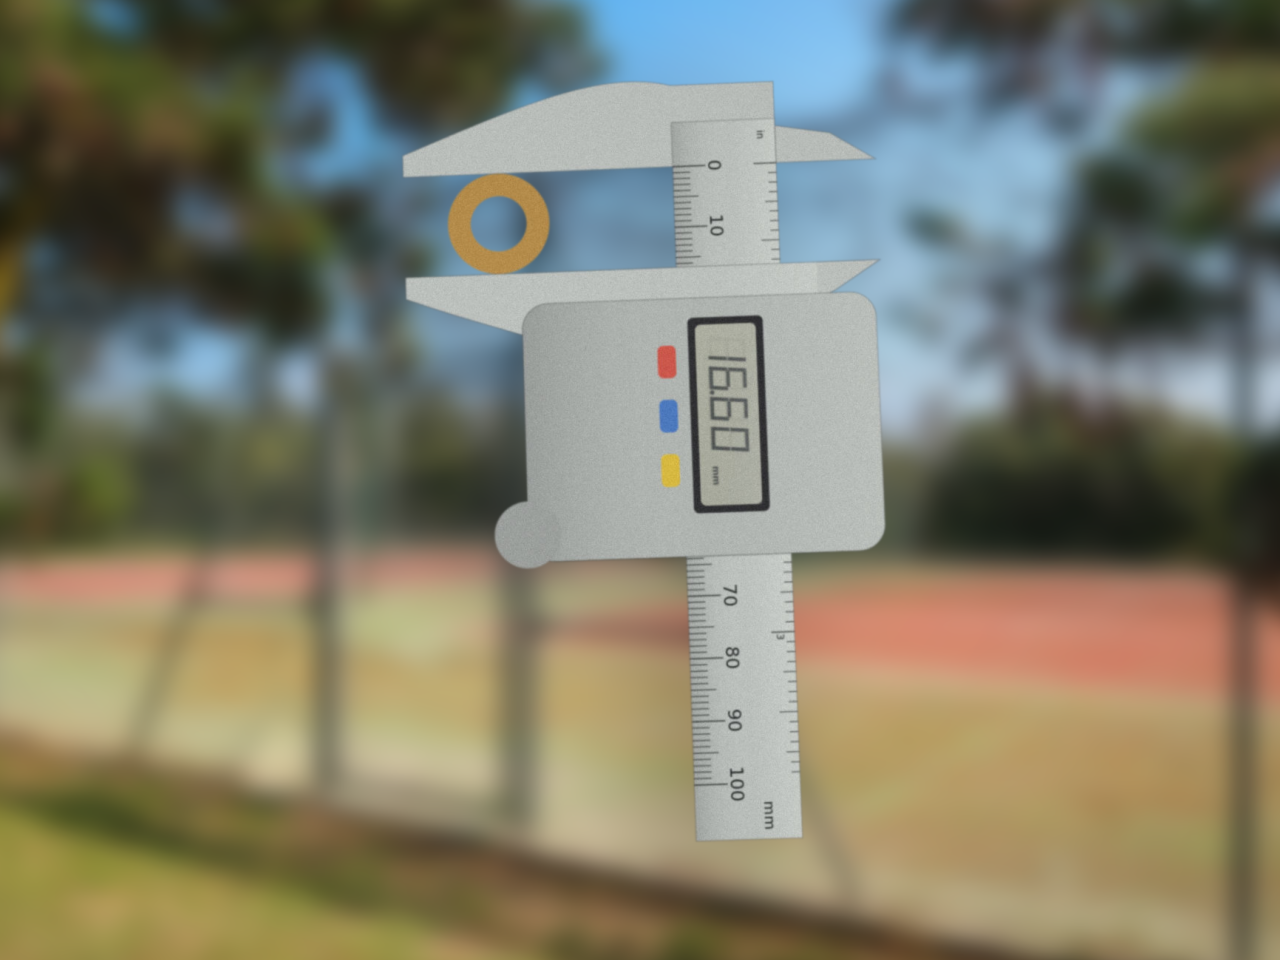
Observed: 16.60 mm
